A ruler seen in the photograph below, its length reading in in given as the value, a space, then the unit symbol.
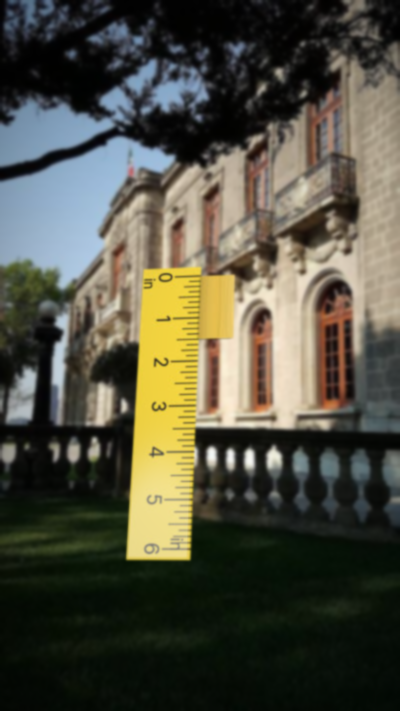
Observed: 1.5 in
